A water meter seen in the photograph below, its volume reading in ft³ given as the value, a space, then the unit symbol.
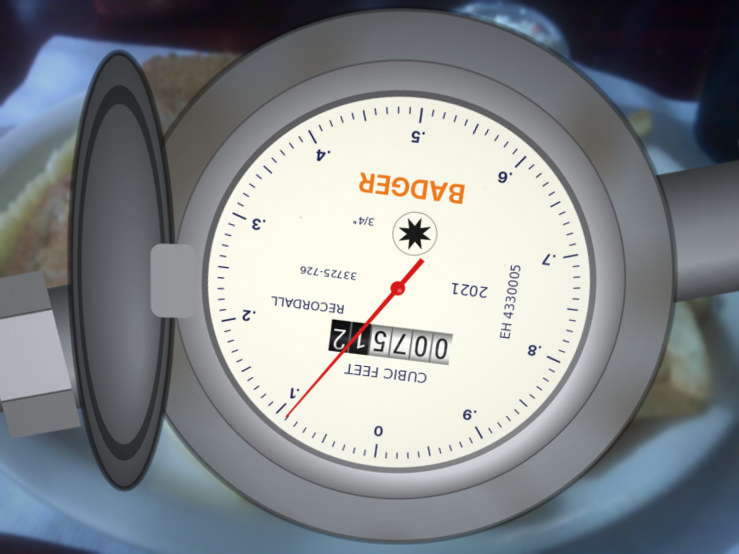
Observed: 7512.09 ft³
